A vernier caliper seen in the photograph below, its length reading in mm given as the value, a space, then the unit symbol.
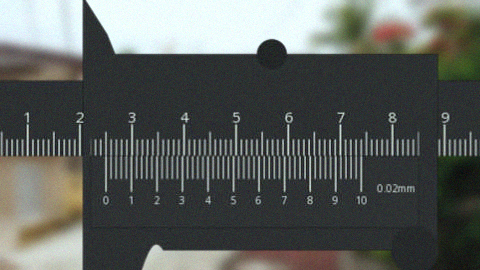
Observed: 25.0 mm
